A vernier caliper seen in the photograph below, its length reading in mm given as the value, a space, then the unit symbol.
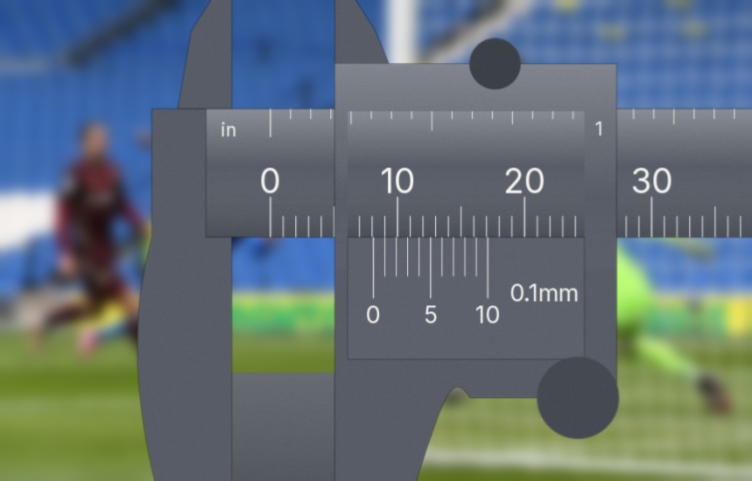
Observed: 8.1 mm
